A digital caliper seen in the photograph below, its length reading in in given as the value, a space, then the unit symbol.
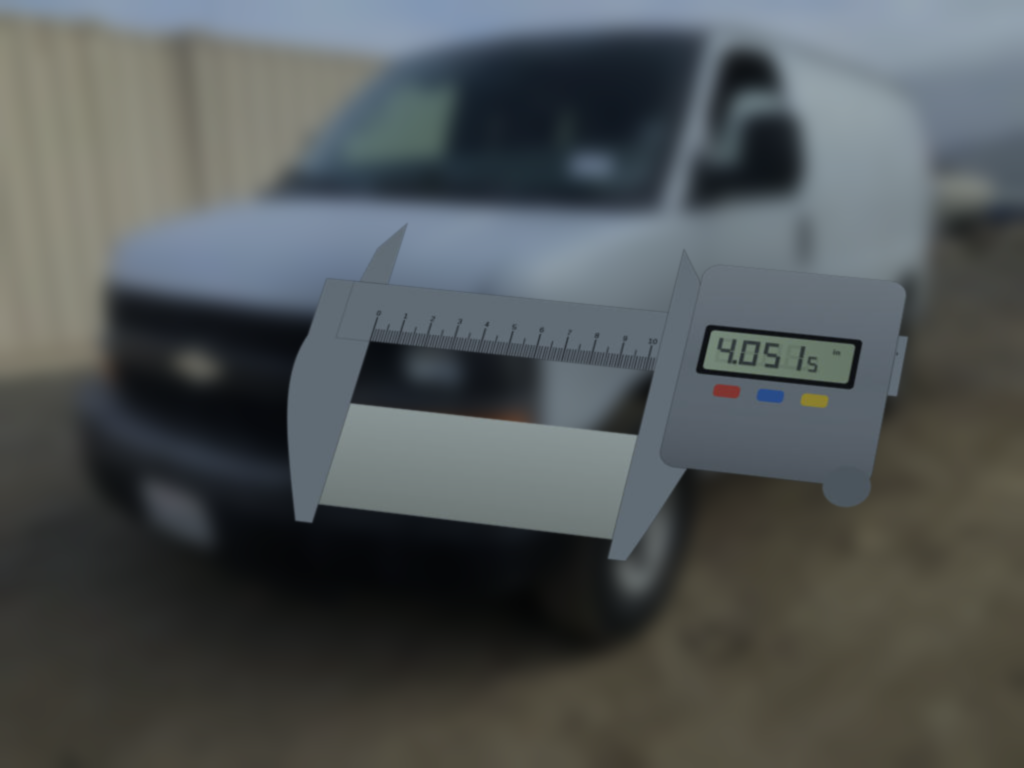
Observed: 4.0515 in
